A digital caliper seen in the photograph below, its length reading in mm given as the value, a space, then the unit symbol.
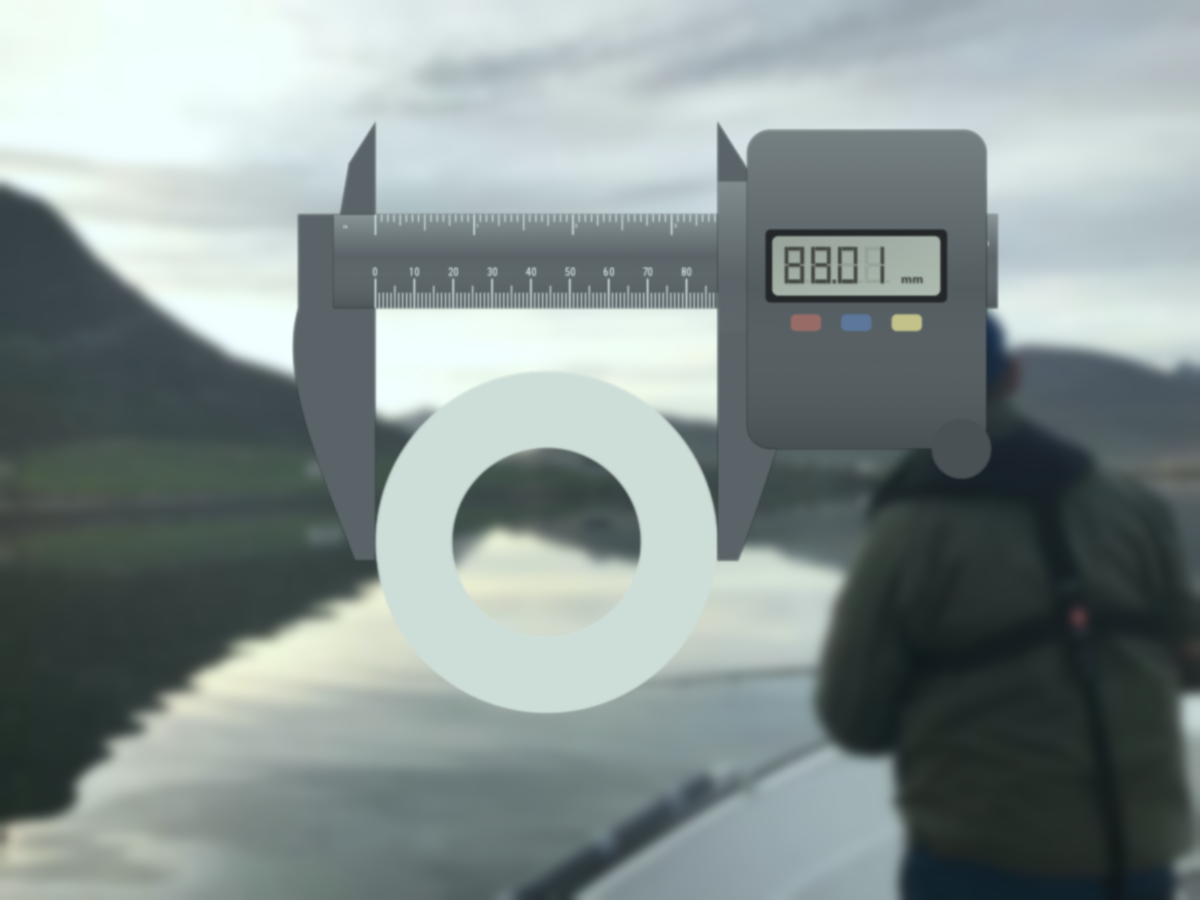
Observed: 88.01 mm
